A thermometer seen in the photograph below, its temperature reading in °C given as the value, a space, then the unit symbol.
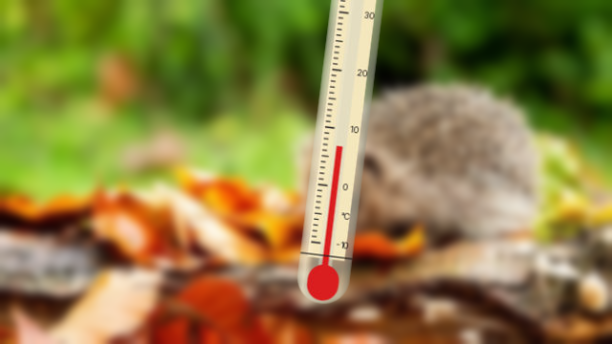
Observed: 7 °C
